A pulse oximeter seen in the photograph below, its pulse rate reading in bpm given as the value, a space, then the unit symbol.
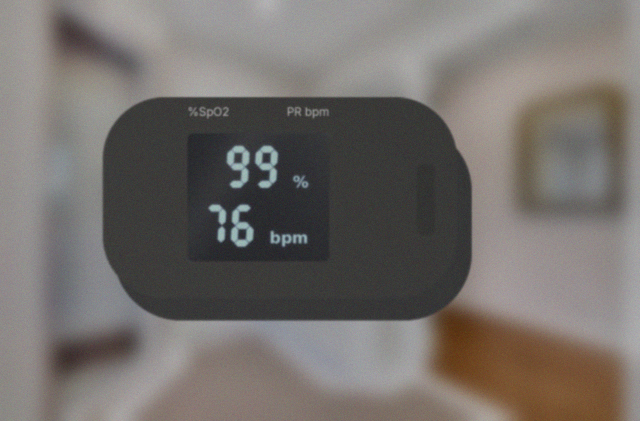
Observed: 76 bpm
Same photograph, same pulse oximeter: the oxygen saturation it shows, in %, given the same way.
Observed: 99 %
